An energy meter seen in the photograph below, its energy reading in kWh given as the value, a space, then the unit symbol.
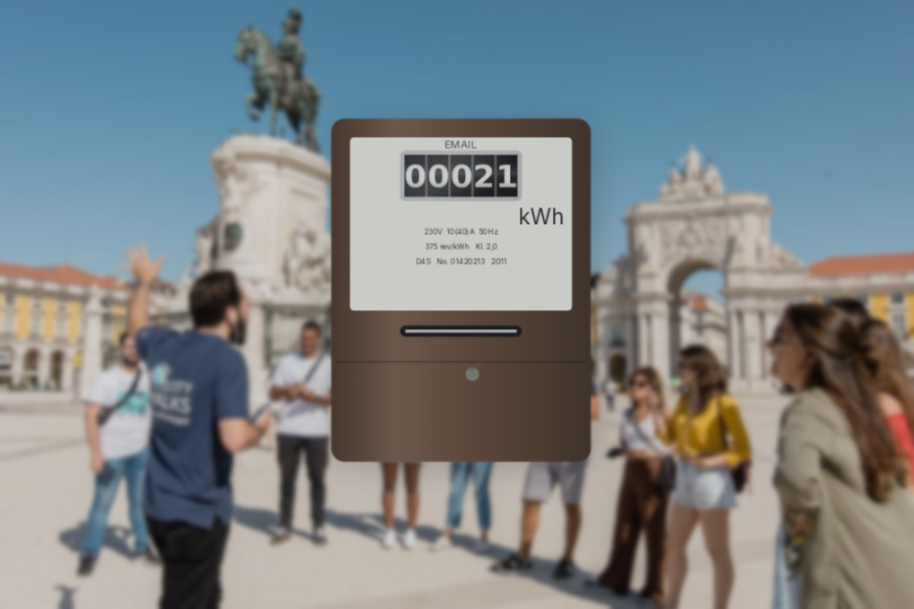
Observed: 21 kWh
